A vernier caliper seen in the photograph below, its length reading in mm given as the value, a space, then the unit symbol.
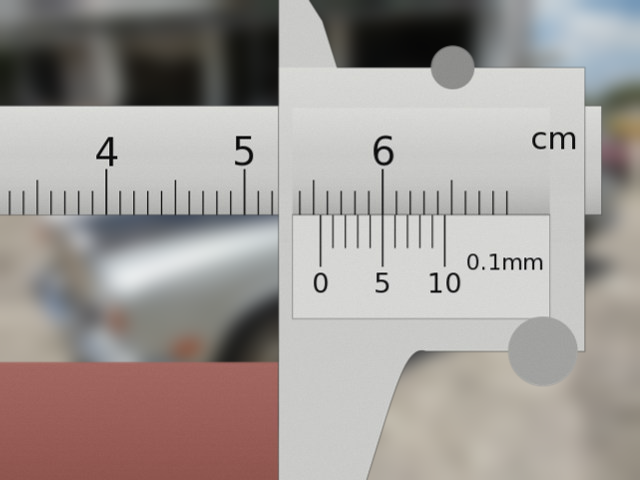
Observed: 55.5 mm
